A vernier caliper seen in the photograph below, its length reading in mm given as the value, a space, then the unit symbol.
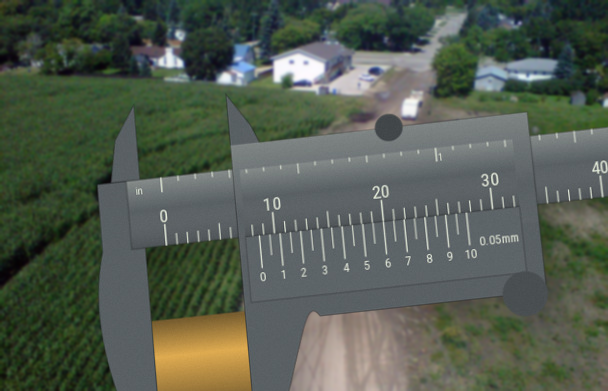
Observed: 8.6 mm
